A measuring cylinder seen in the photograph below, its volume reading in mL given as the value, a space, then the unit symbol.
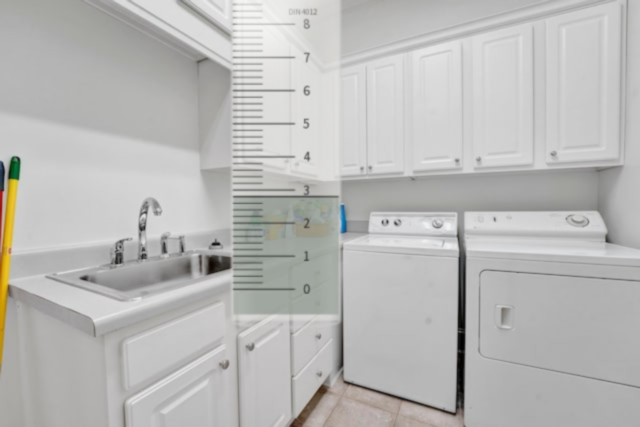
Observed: 2.8 mL
